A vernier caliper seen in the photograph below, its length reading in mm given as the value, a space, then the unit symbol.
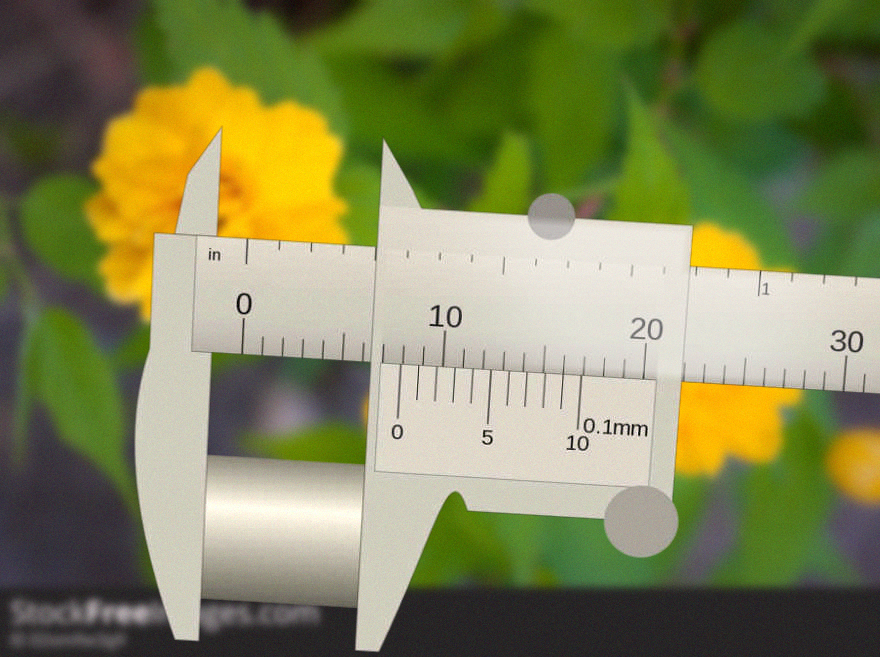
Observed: 7.9 mm
